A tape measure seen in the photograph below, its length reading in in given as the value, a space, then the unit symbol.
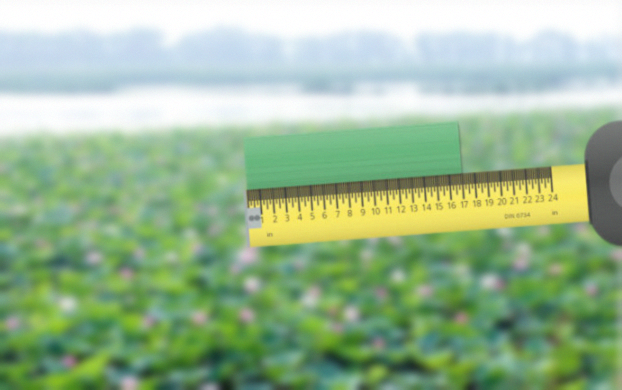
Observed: 17 in
